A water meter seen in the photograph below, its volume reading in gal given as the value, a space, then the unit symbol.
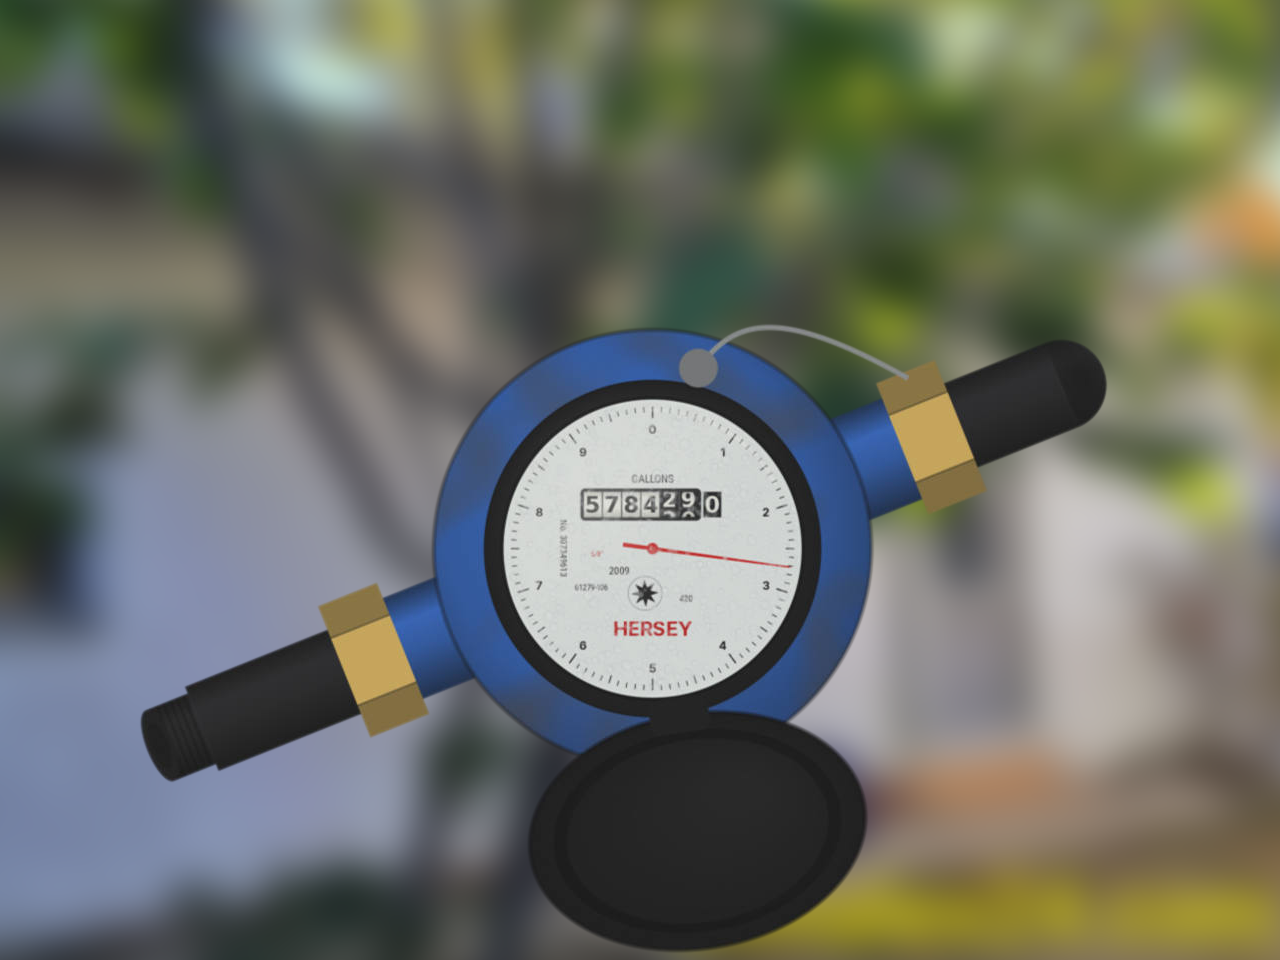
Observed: 5784292.7 gal
